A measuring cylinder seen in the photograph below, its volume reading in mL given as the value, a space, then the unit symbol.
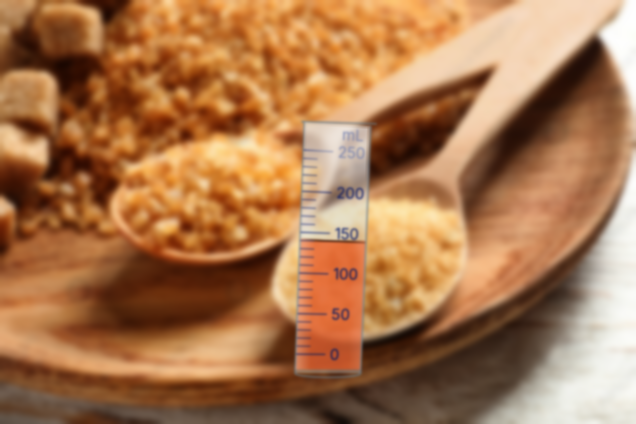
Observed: 140 mL
